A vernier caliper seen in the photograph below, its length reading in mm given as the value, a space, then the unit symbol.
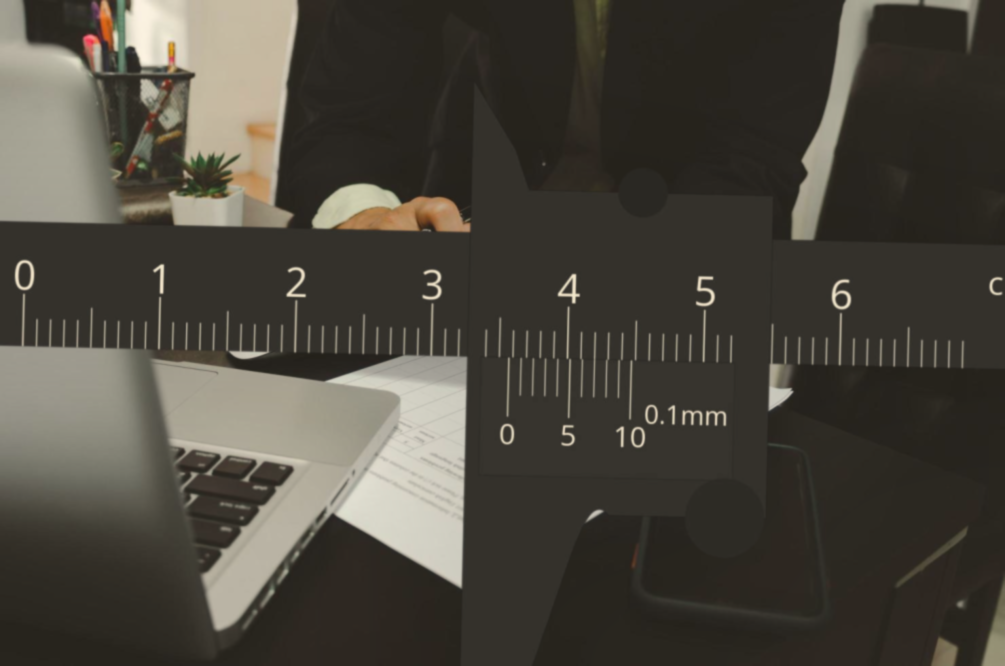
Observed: 35.7 mm
